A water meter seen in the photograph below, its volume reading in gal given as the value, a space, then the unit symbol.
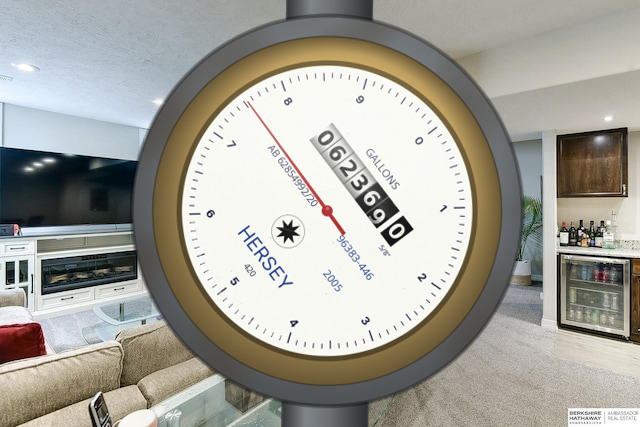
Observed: 623687.5 gal
